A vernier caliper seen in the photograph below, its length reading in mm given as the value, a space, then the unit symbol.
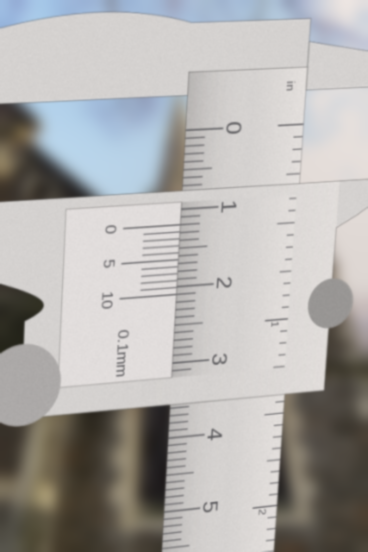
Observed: 12.0 mm
